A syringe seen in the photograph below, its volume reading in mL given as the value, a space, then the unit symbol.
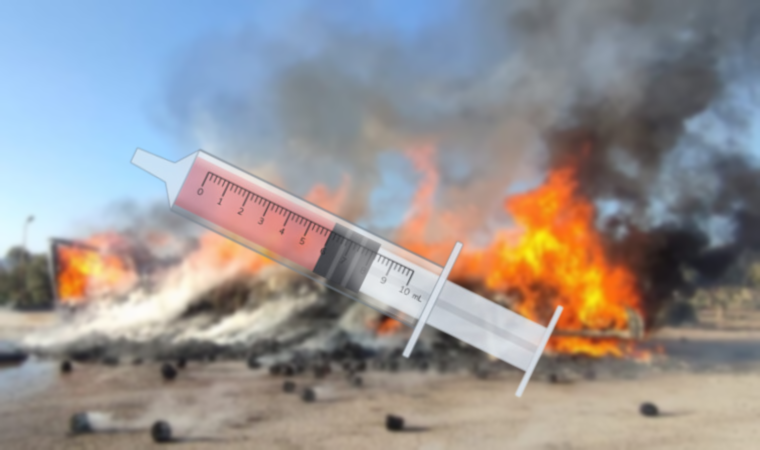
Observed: 6 mL
